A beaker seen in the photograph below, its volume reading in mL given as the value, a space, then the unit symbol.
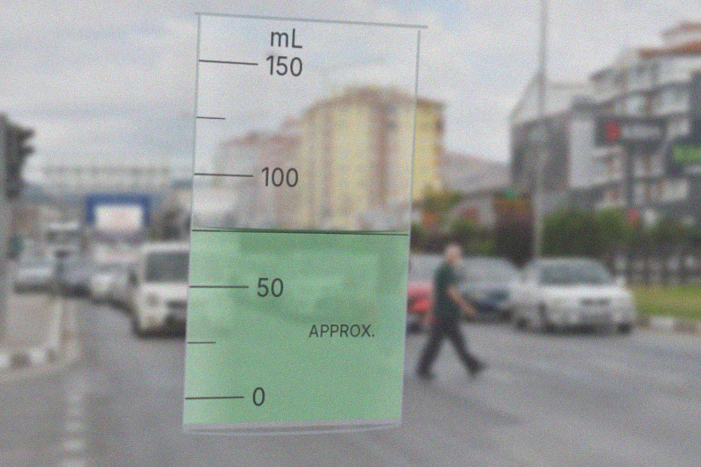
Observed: 75 mL
